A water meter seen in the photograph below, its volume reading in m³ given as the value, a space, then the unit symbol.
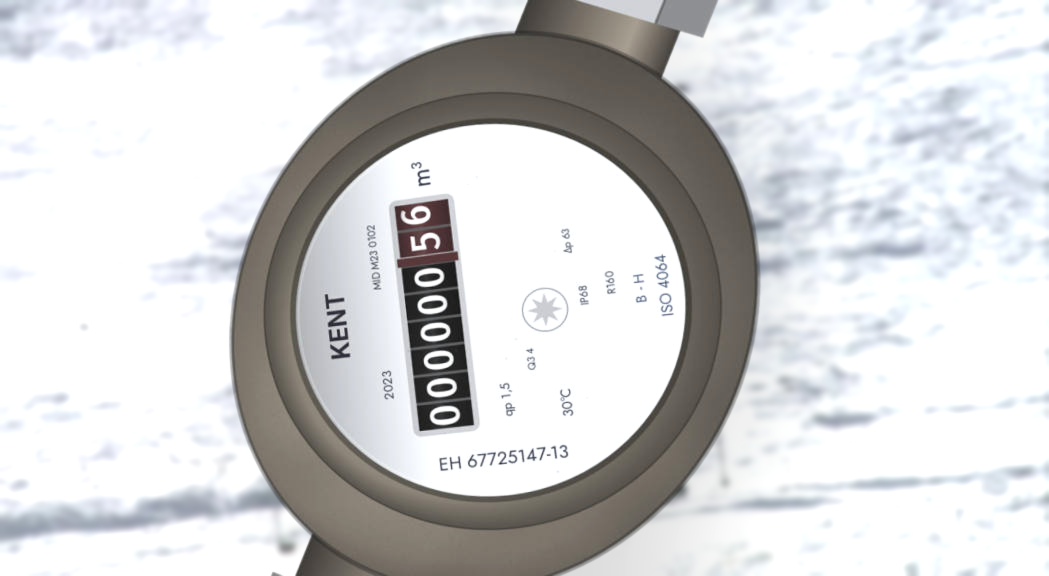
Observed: 0.56 m³
